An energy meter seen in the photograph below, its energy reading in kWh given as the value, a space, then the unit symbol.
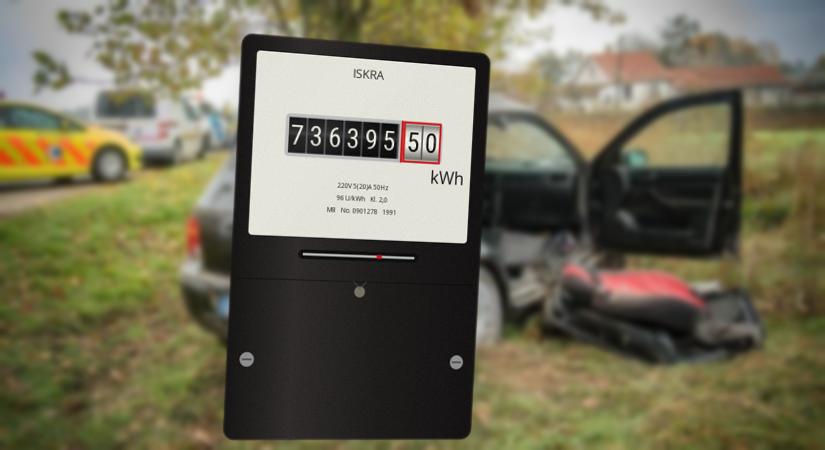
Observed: 736395.50 kWh
